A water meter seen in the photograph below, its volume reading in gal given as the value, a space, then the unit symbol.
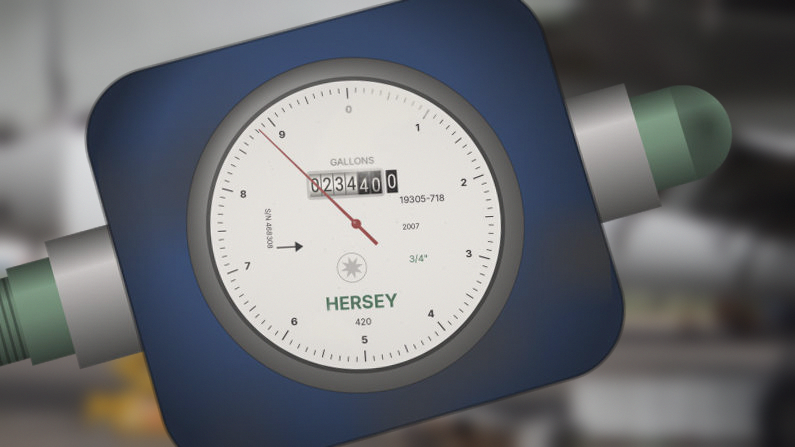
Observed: 234398.8 gal
